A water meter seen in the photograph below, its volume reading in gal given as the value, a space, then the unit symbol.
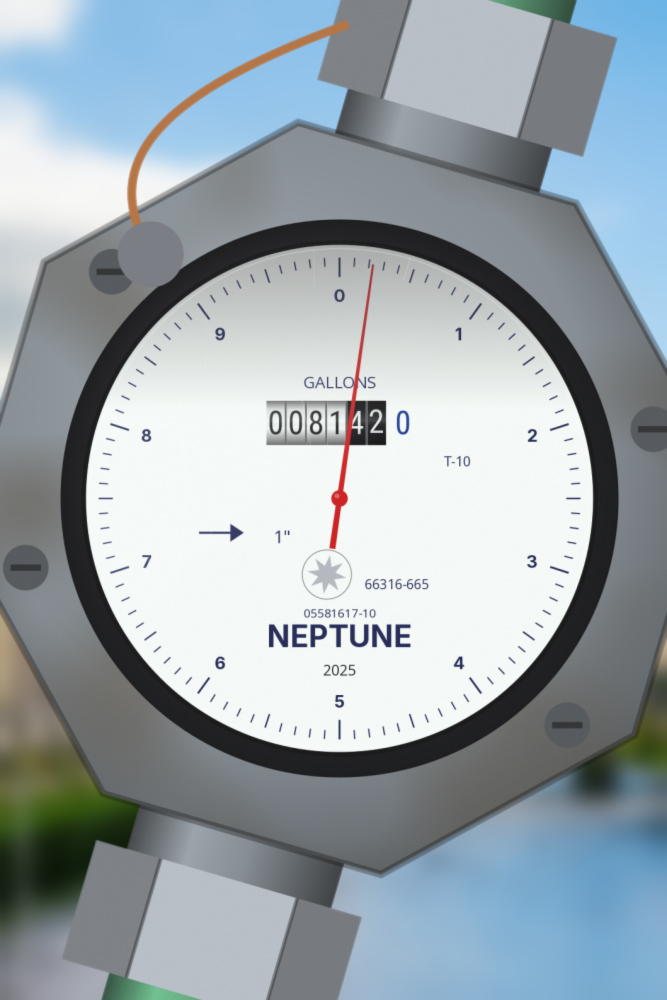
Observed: 81420.2 gal
